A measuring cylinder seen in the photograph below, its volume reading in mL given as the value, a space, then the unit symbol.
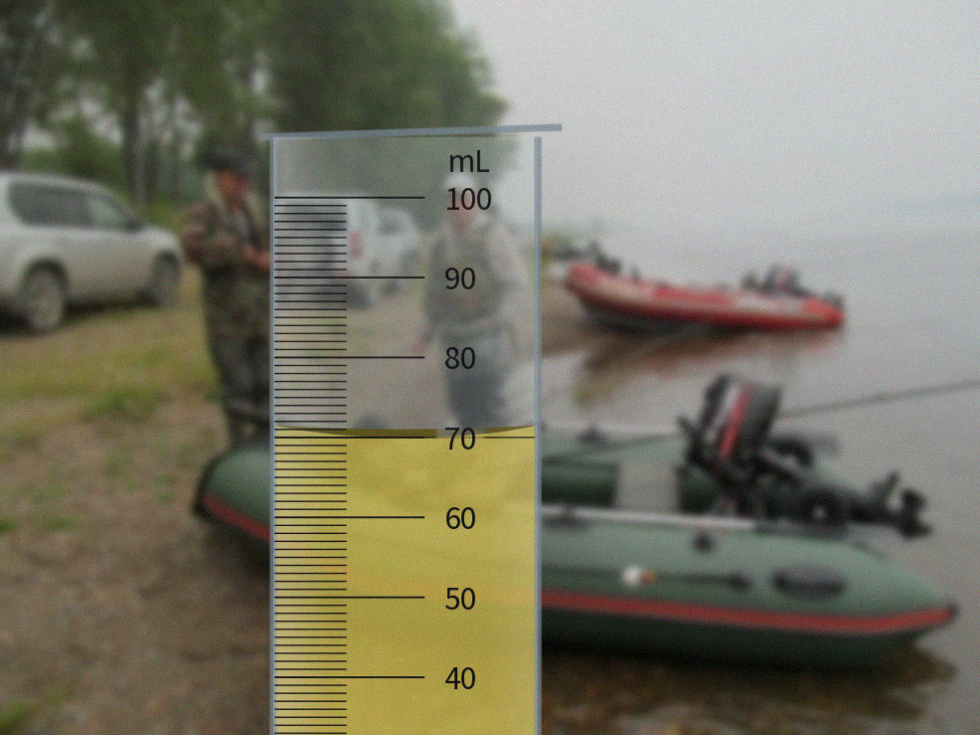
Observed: 70 mL
